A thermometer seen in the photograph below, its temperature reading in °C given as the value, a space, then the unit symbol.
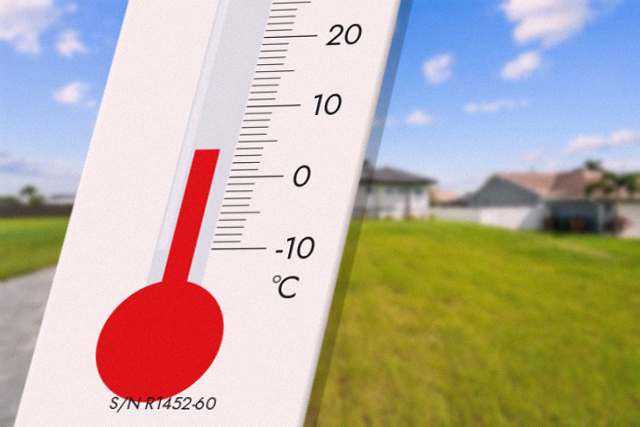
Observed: 4 °C
